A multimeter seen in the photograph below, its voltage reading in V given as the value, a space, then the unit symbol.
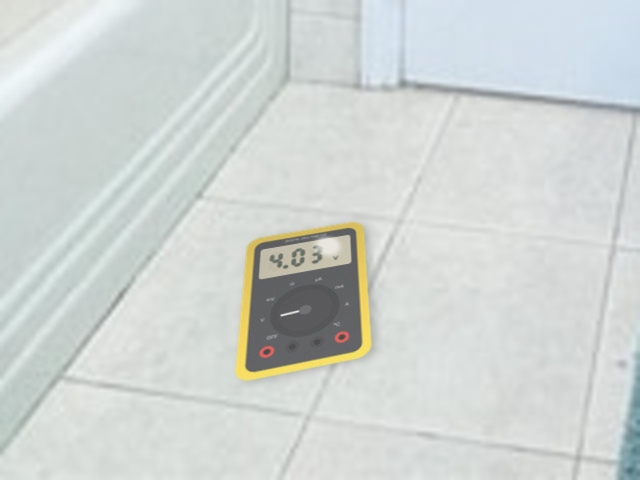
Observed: 4.03 V
